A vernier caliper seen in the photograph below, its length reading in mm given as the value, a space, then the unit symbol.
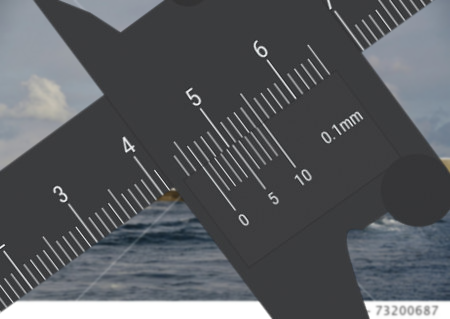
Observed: 46.0 mm
